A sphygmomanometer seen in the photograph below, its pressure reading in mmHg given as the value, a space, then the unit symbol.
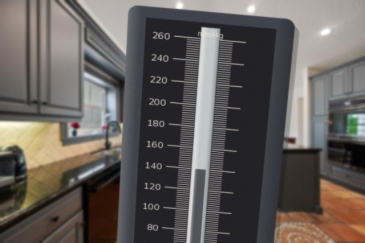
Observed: 140 mmHg
